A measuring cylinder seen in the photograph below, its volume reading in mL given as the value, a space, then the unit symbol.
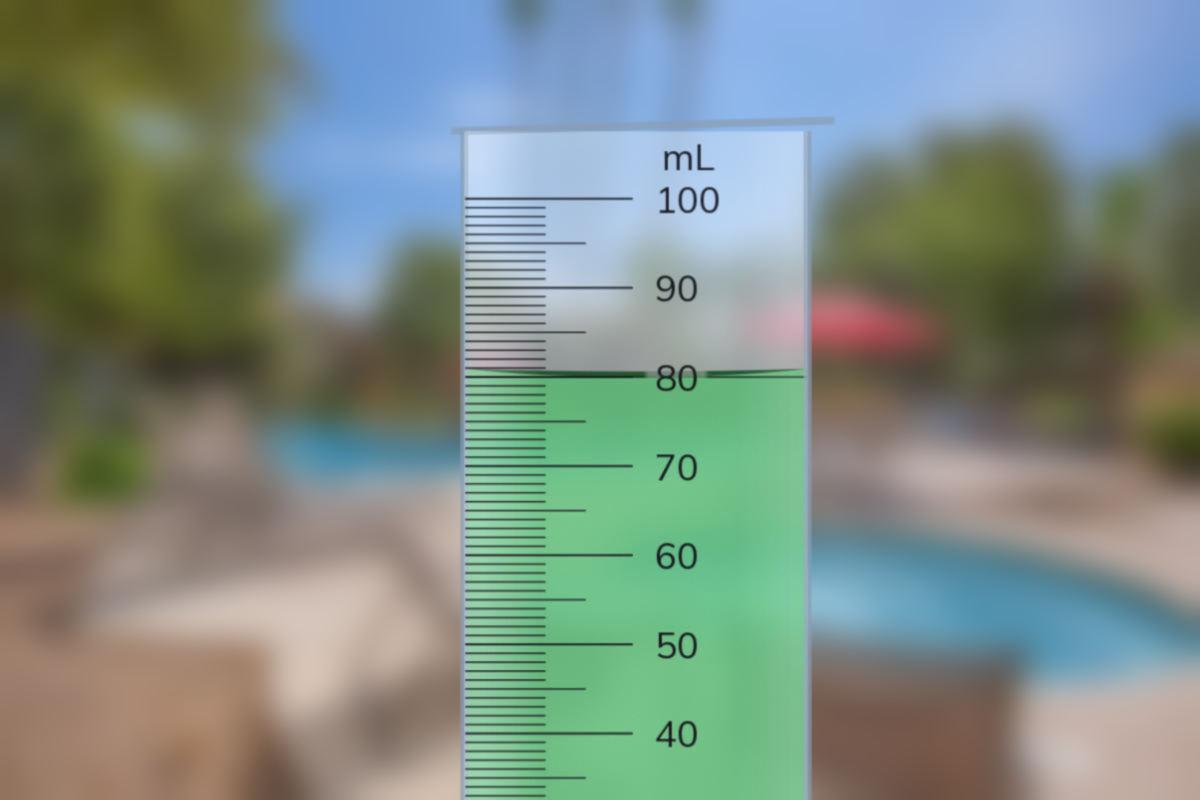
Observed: 80 mL
